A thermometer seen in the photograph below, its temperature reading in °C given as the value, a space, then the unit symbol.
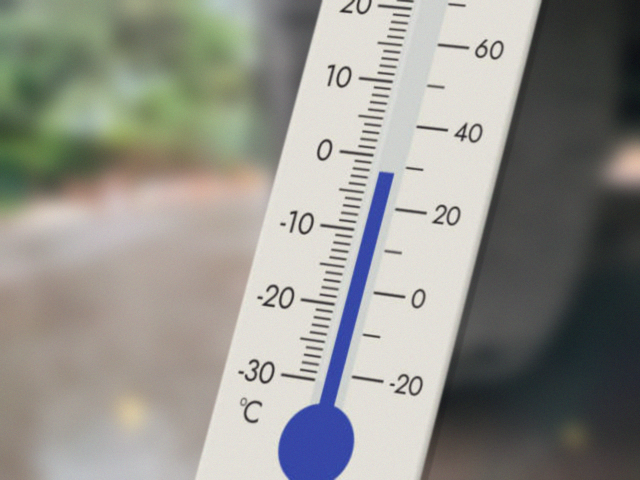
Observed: -2 °C
